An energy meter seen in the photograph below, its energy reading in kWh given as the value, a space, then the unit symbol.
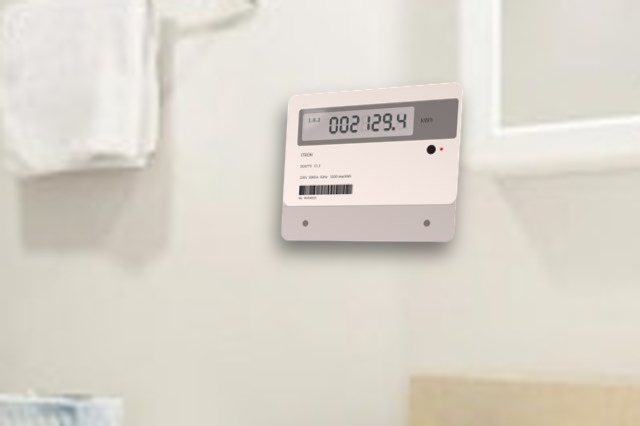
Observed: 2129.4 kWh
